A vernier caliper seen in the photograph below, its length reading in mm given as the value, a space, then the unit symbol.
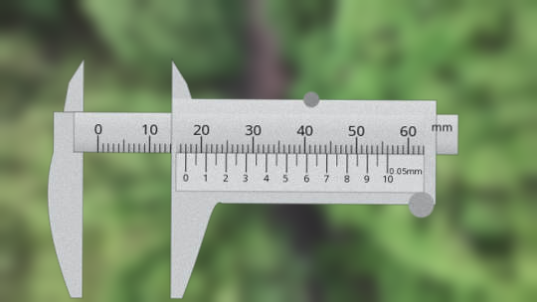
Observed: 17.0 mm
